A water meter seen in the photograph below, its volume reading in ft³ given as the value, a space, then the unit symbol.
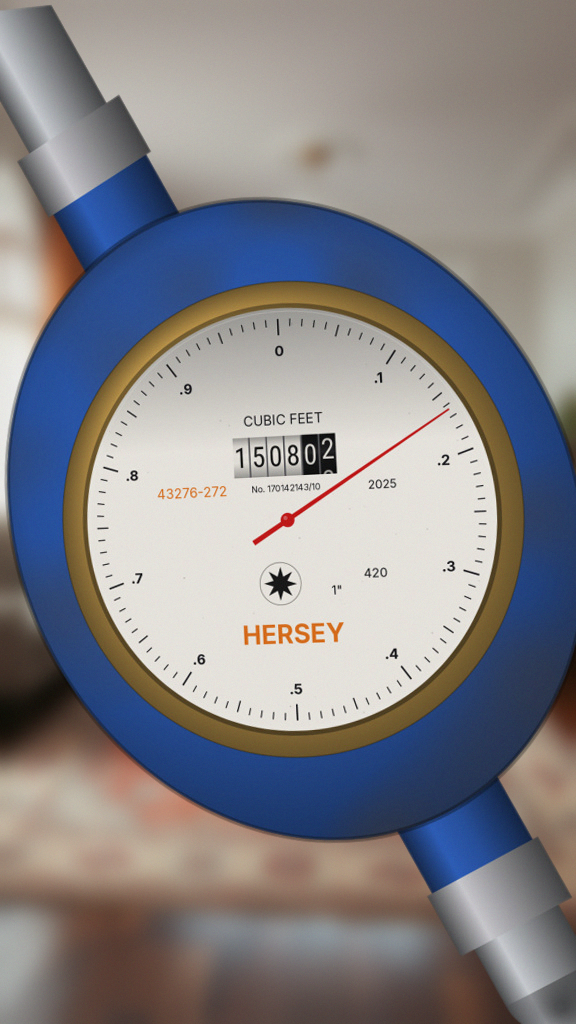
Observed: 150802.16 ft³
